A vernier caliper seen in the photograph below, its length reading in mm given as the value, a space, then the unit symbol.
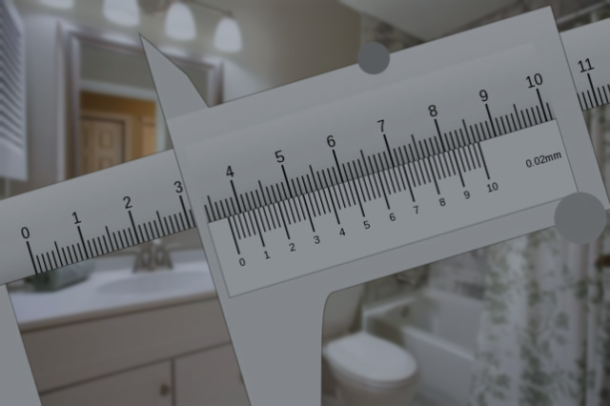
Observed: 37.5 mm
